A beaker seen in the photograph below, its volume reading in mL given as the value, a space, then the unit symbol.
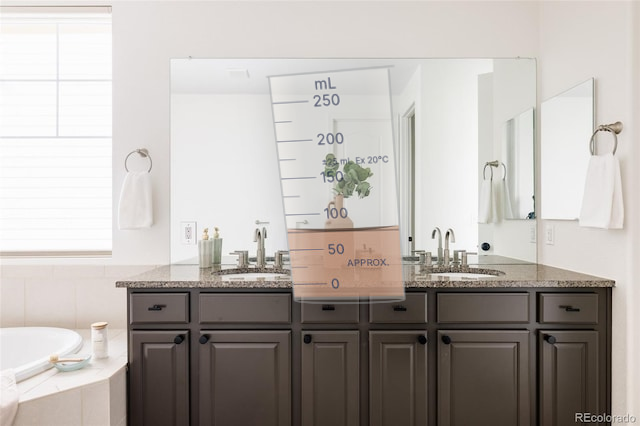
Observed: 75 mL
